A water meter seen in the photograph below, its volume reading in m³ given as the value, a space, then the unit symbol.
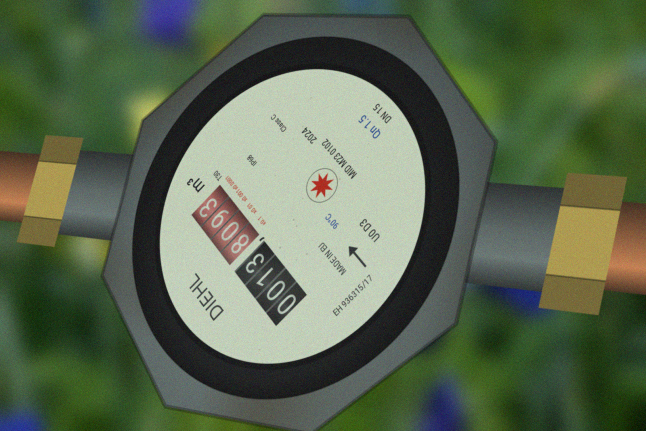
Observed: 13.8093 m³
